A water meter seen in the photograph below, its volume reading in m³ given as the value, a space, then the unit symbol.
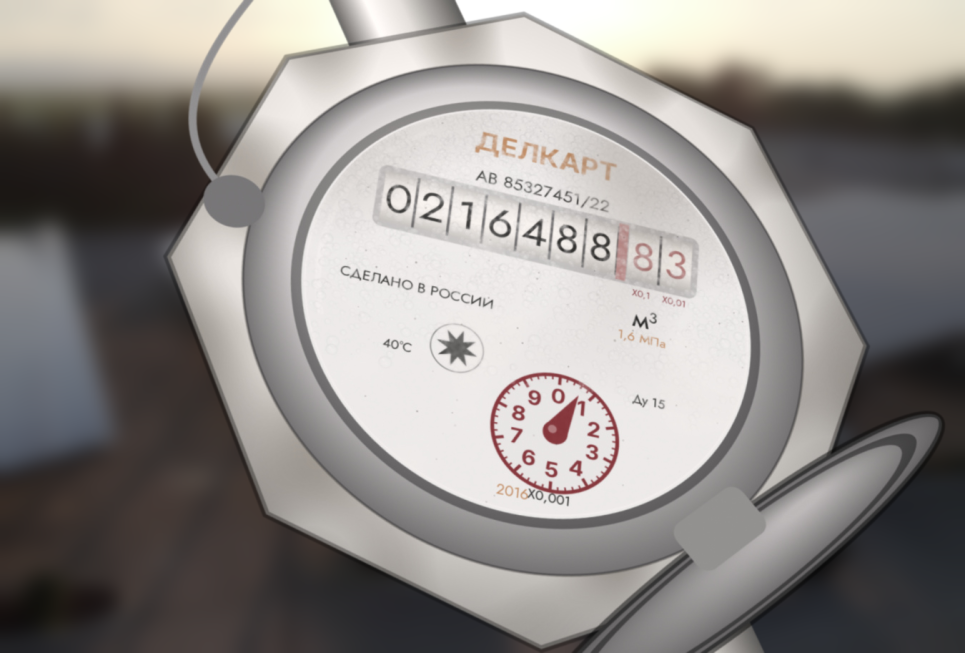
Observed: 216488.830 m³
